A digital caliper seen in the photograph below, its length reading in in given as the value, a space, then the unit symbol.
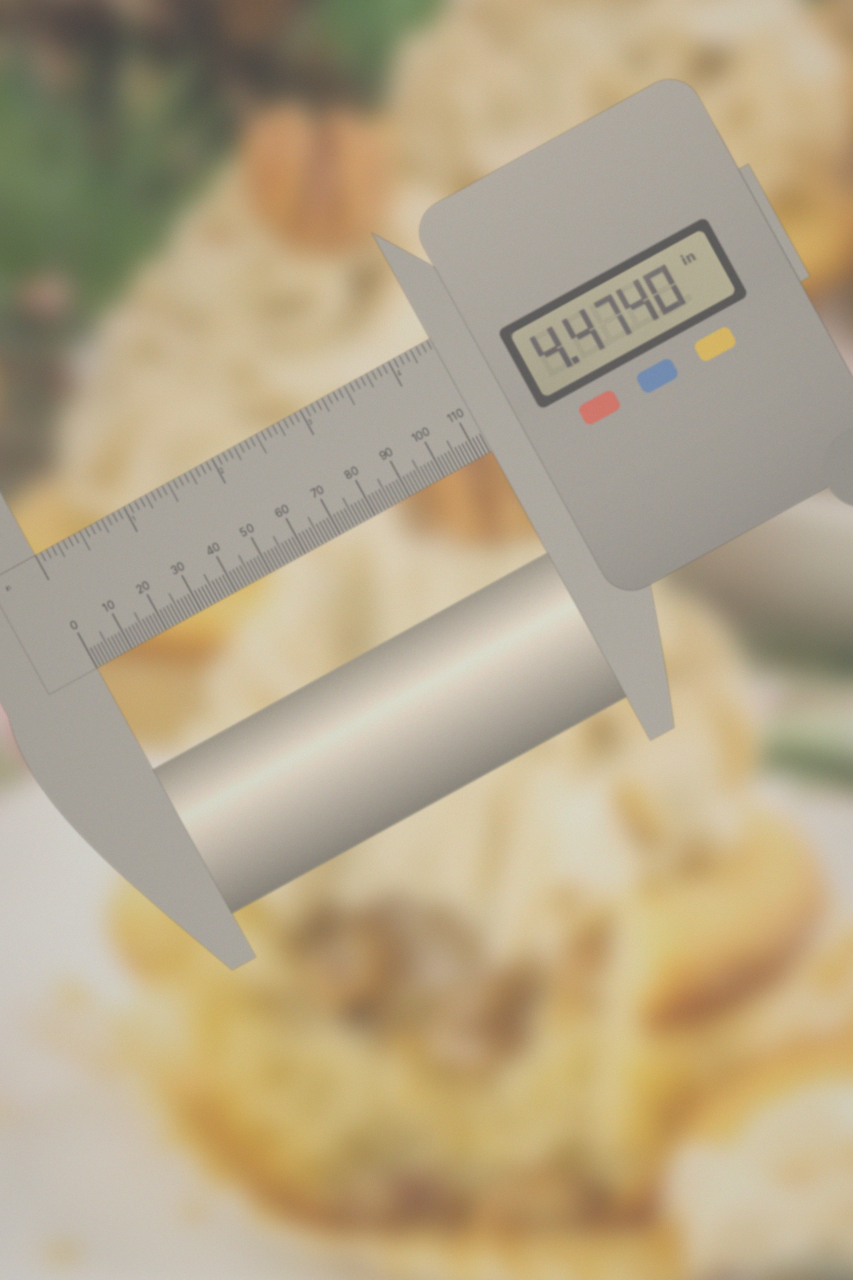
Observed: 4.4740 in
